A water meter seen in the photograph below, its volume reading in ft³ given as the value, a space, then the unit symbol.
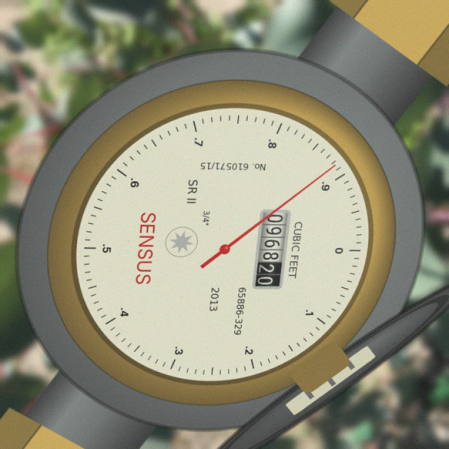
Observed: 96819.88 ft³
